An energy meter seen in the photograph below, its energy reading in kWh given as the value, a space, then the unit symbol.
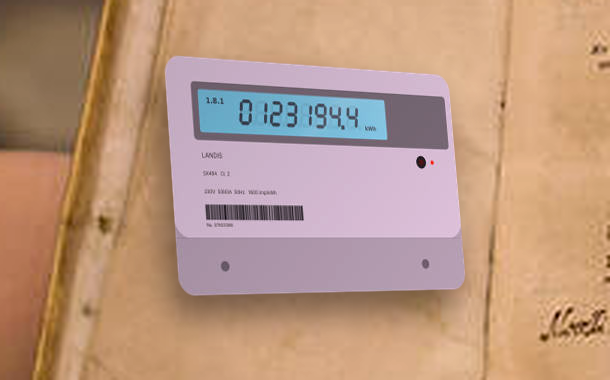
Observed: 123194.4 kWh
